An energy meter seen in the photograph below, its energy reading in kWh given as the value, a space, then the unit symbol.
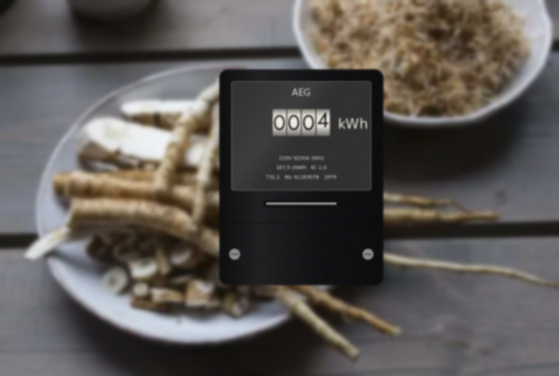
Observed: 4 kWh
